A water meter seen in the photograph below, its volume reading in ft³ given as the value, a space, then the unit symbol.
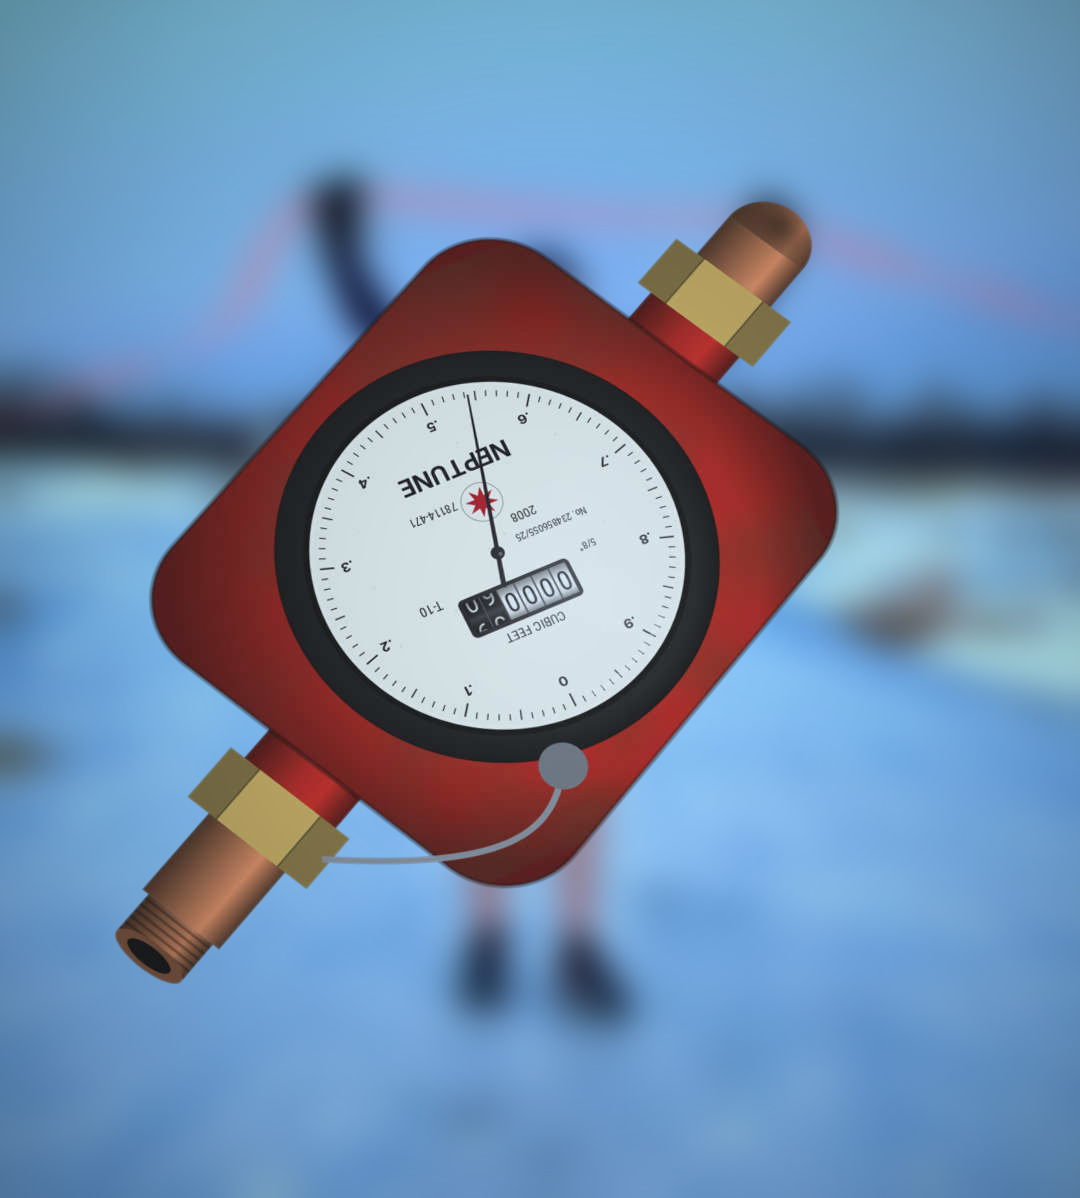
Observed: 59.54 ft³
